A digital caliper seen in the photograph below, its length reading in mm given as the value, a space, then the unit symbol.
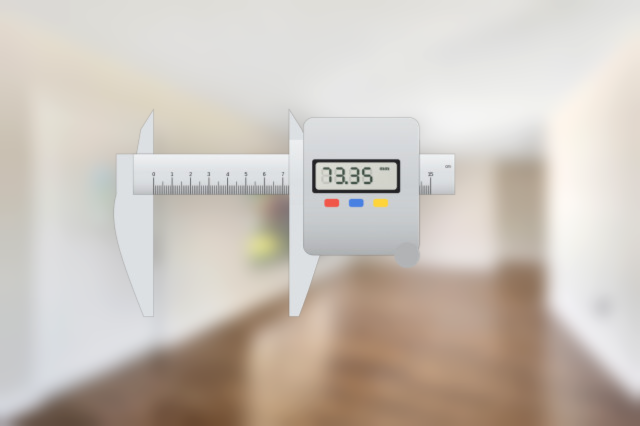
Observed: 73.35 mm
